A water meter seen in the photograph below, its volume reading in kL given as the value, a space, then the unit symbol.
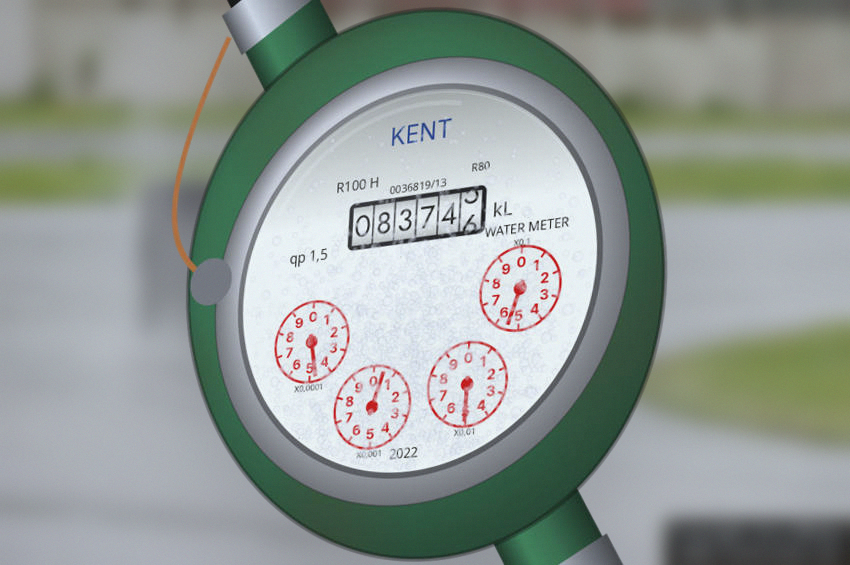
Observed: 83745.5504 kL
